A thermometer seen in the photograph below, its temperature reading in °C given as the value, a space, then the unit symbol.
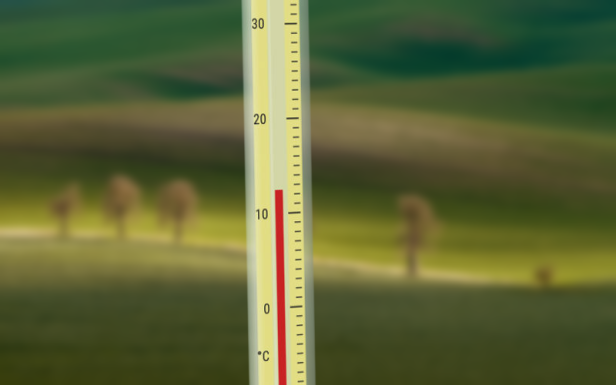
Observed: 12.5 °C
